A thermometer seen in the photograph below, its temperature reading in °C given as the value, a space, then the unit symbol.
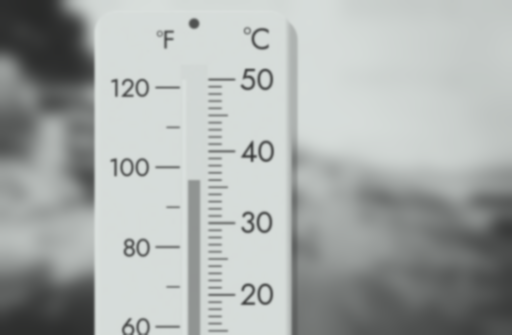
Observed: 36 °C
